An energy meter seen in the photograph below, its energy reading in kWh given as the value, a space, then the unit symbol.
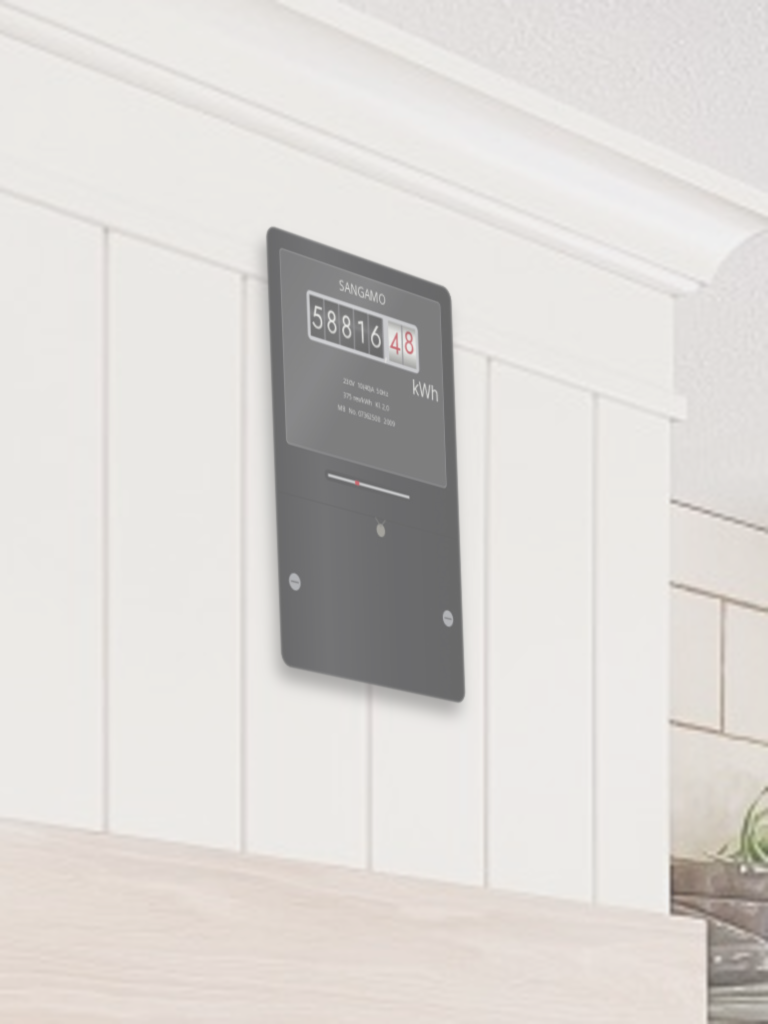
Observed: 58816.48 kWh
